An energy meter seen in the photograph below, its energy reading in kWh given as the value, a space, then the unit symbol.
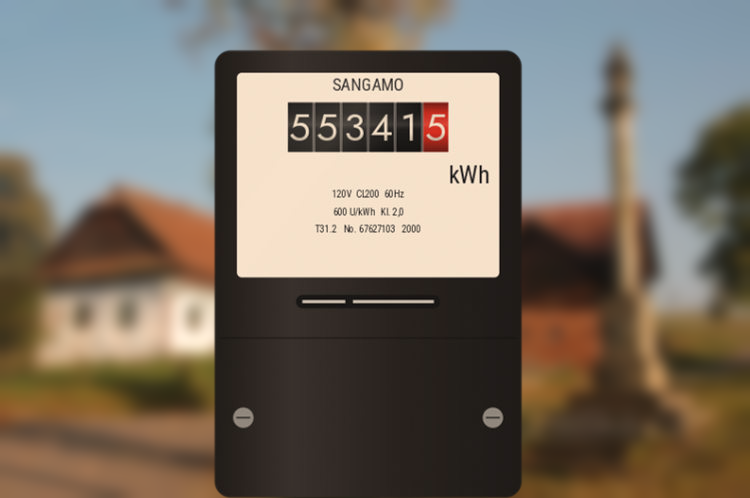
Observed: 55341.5 kWh
